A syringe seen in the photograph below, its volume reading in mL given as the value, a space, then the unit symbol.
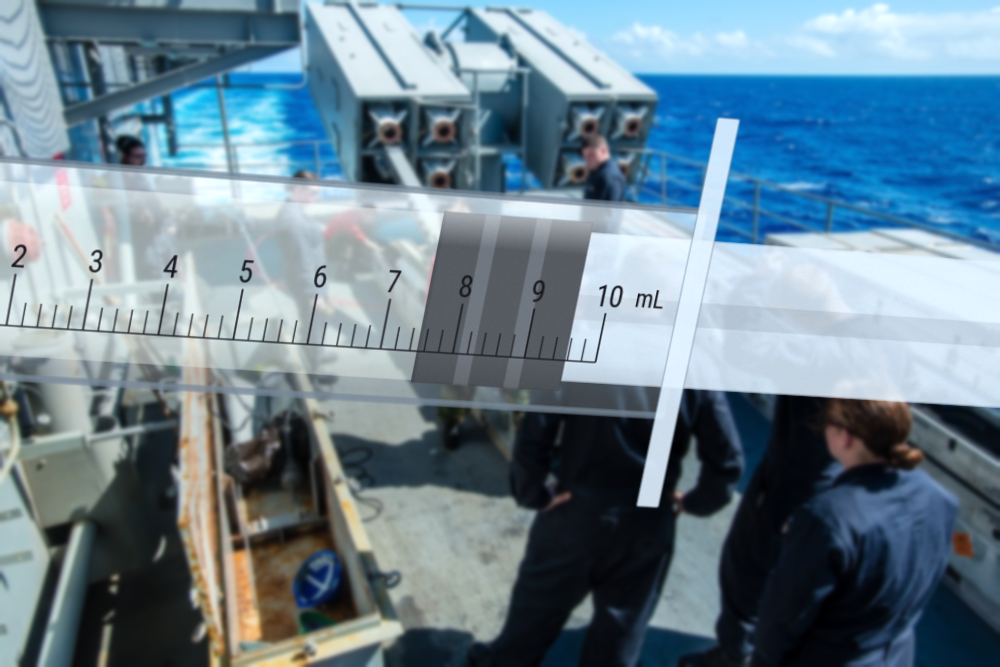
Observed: 7.5 mL
